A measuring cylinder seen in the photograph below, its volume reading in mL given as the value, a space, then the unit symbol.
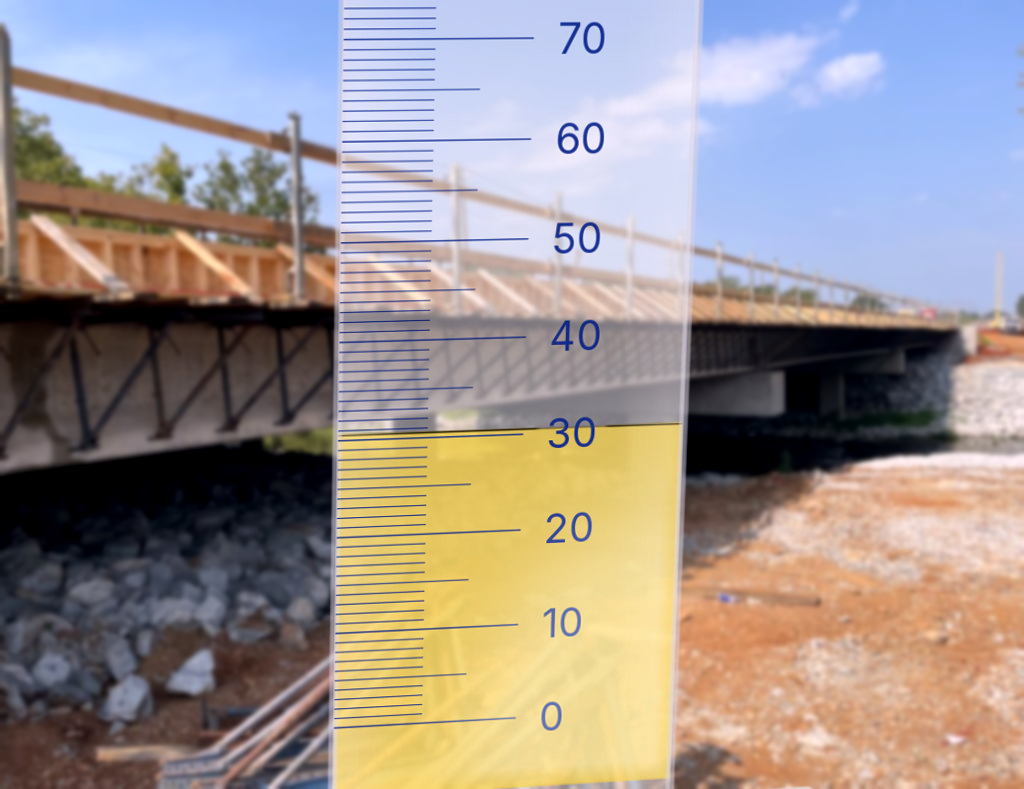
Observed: 30.5 mL
